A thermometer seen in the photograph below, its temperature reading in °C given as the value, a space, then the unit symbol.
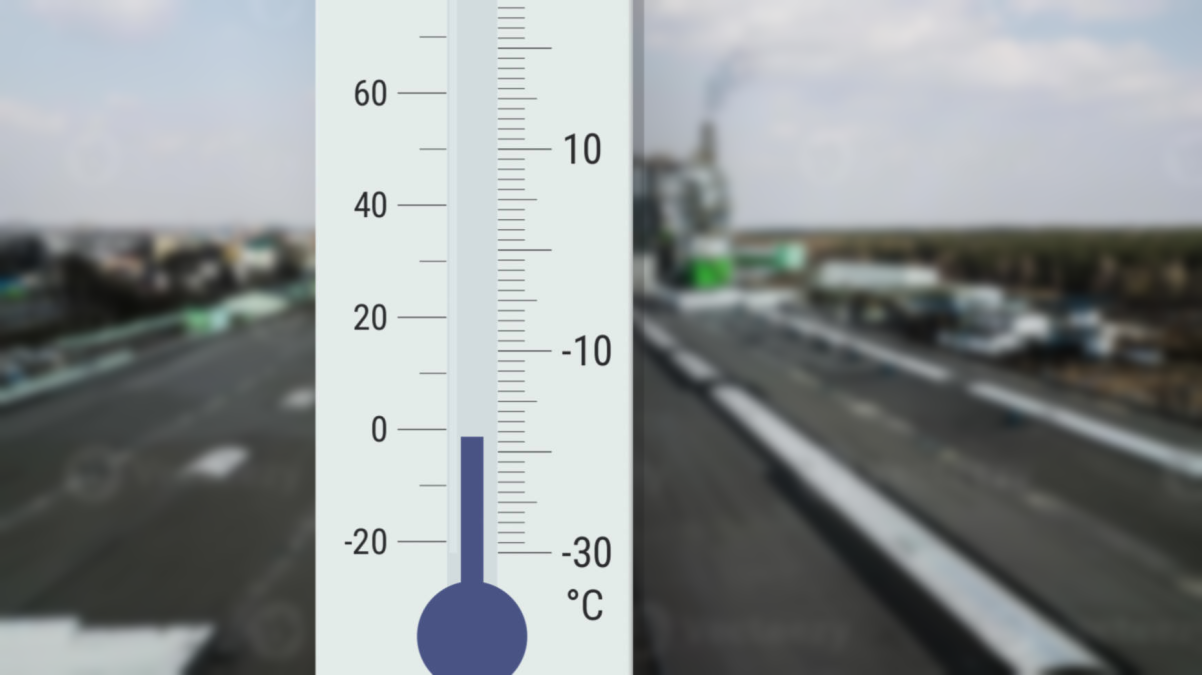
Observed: -18.5 °C
